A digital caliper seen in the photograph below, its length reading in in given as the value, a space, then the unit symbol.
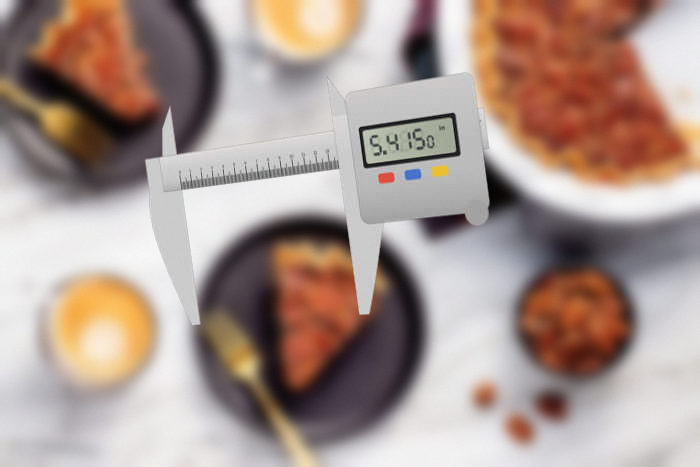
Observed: 5.4150 in
